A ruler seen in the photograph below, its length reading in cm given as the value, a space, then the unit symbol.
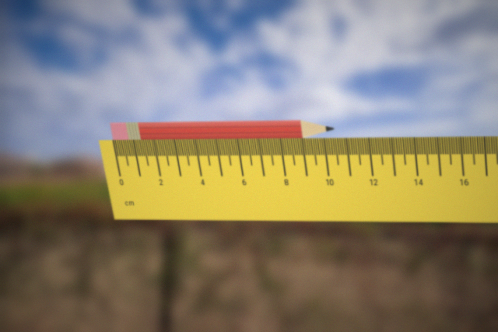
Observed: 10.5 cm
